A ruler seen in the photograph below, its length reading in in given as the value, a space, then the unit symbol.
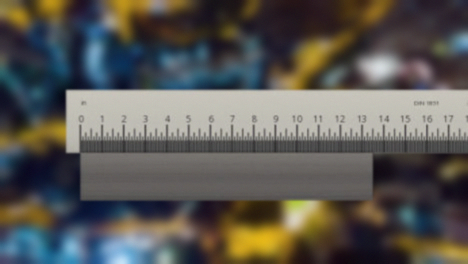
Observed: 13.5 in
